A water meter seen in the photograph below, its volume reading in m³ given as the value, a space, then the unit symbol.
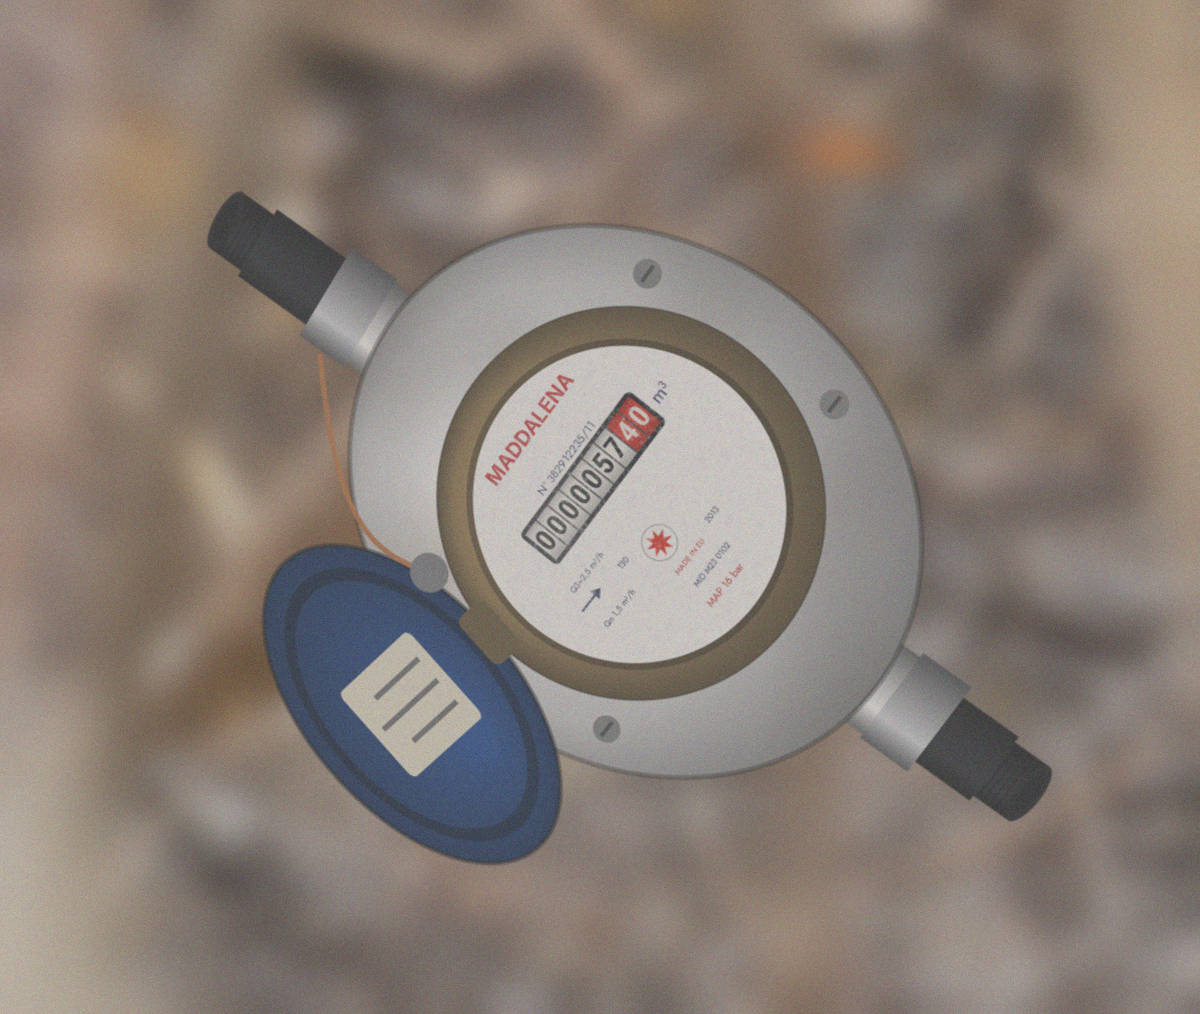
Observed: 57.40 m³
